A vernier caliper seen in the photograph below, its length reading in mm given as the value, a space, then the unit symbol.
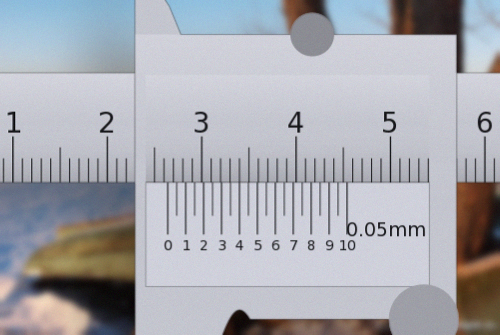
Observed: 26.4 mm
